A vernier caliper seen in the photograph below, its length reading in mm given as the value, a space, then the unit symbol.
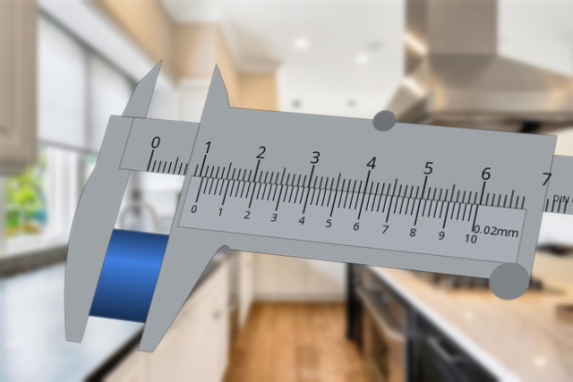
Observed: 10.6 mm
